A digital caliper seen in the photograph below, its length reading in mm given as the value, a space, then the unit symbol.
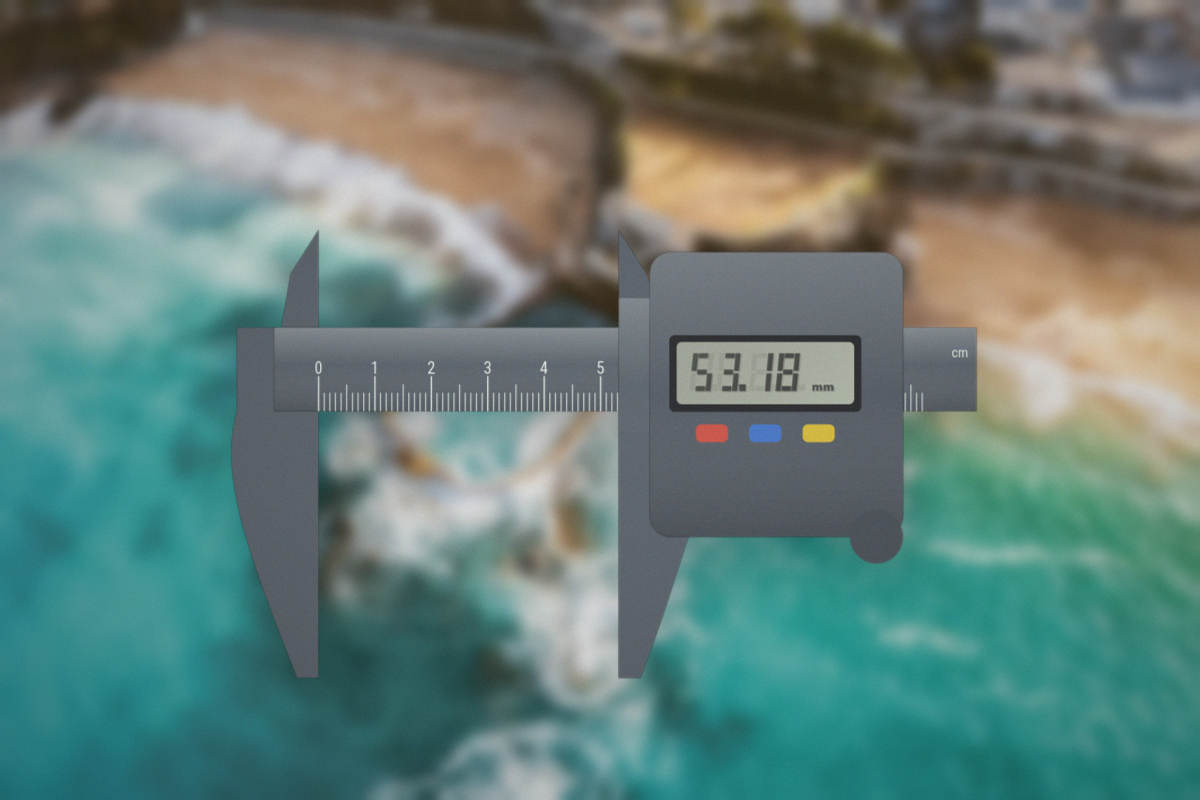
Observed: 53.18 mm
